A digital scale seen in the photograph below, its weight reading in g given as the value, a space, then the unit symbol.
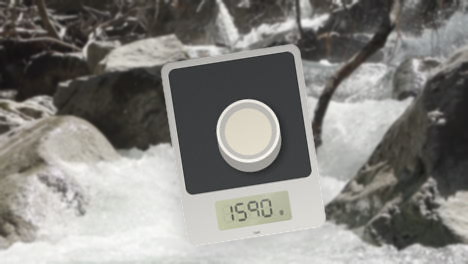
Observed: 1590 g
